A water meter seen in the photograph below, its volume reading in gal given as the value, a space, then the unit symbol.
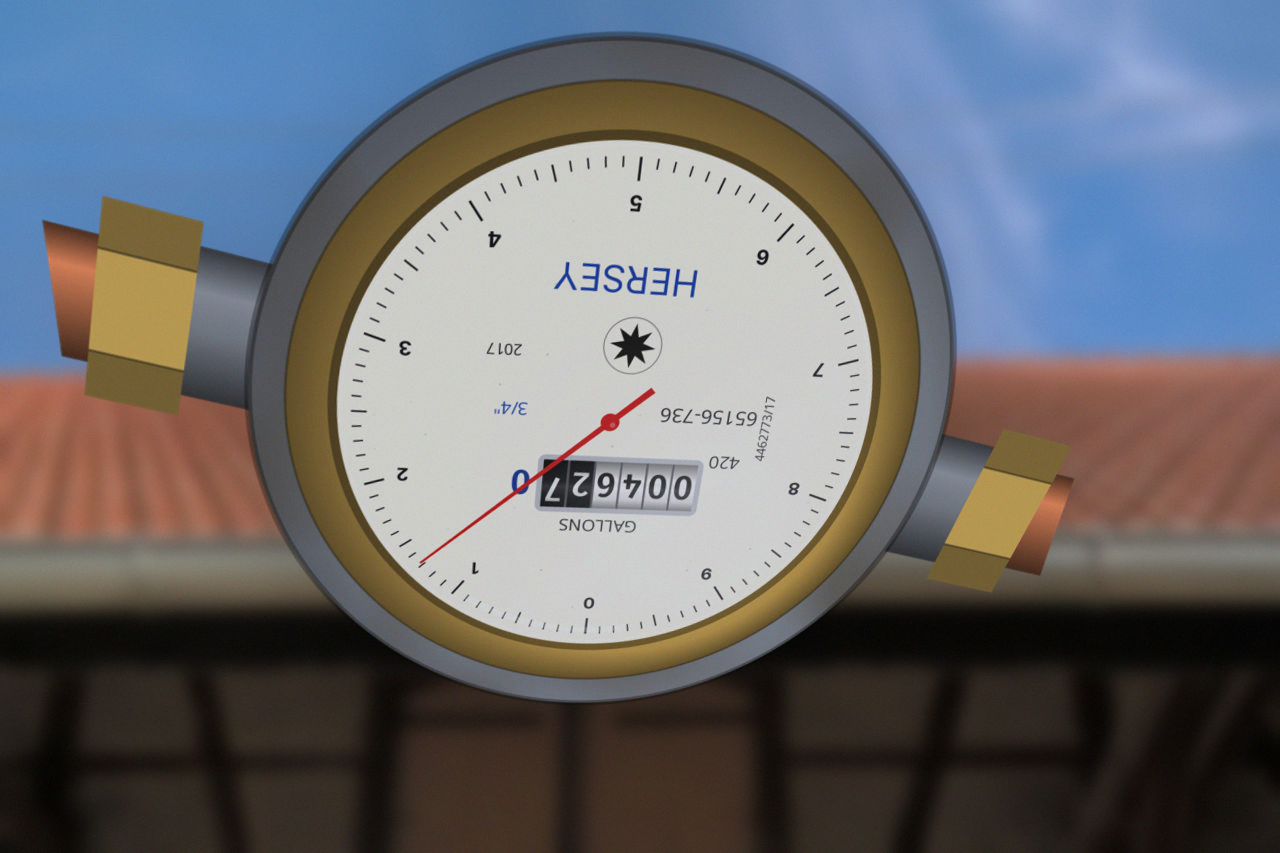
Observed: 46271.3 gal
